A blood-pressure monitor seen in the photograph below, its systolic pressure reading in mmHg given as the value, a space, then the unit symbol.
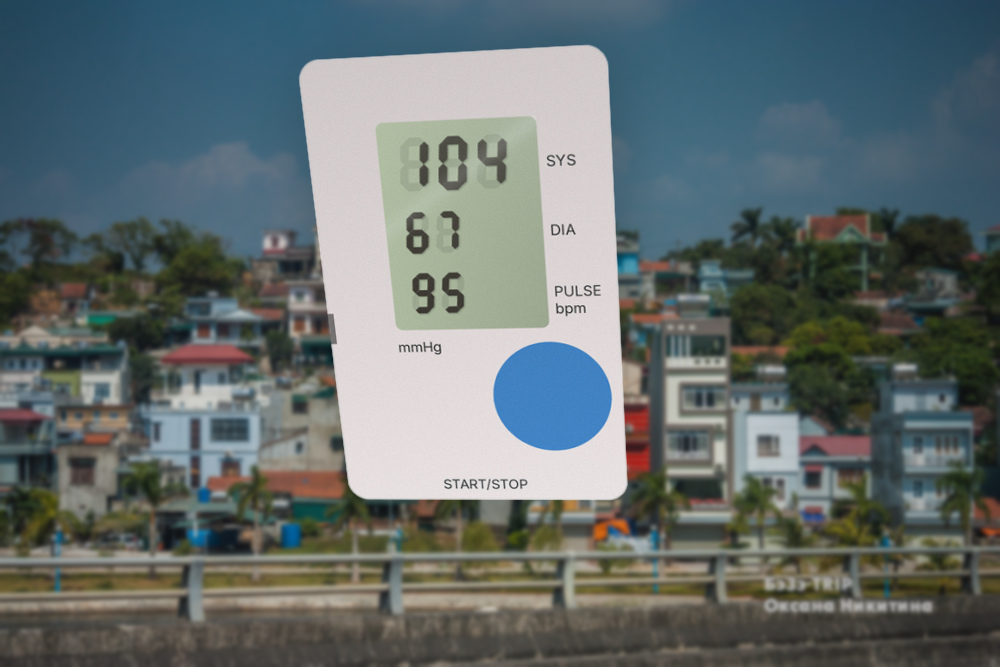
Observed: 104 mmHg
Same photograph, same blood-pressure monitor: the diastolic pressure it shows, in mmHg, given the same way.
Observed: 67 mmHg
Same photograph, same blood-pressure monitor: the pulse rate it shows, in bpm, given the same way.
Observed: 95 bpm
